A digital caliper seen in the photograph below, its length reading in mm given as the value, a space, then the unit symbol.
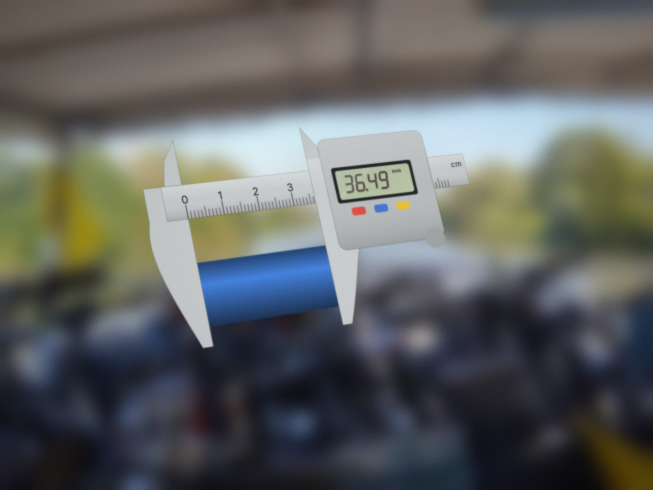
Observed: 36.49 mm
